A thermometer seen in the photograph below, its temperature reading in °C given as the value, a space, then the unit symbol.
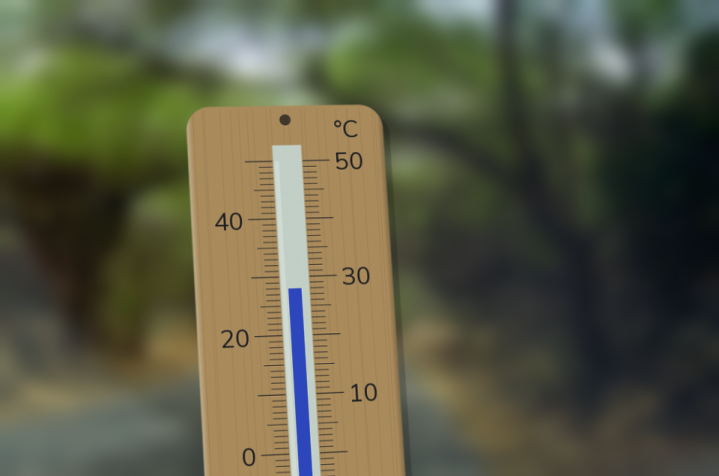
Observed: 28 °C
